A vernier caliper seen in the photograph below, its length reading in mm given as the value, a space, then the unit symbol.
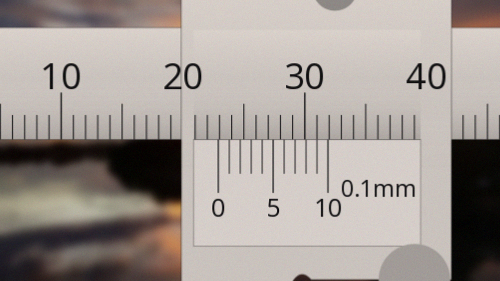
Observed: 22.9 mm
